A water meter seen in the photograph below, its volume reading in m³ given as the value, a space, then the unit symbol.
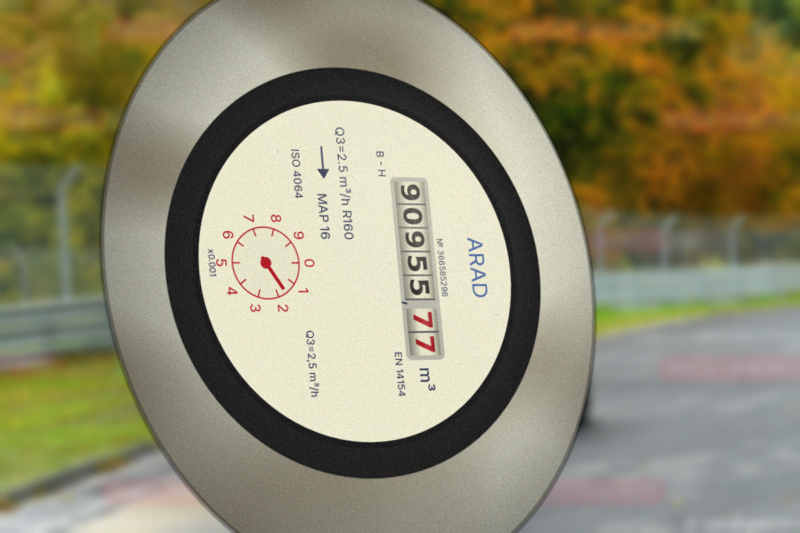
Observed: 90955.771 m³
